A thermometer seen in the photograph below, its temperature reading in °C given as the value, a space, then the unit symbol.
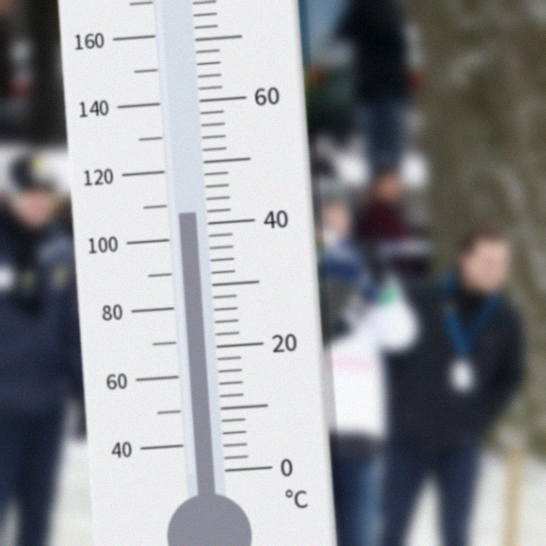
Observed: 42 °C
